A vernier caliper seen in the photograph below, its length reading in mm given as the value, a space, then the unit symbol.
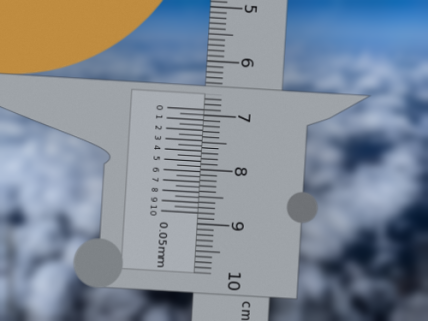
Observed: 69.0 mm
